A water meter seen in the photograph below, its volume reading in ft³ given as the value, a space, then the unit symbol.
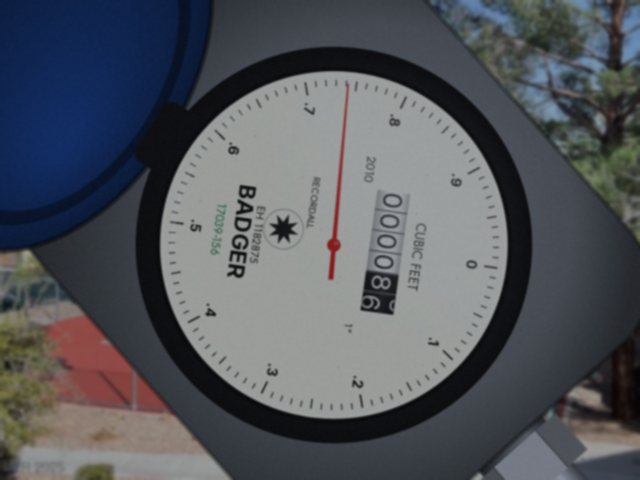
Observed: 85.74 ft³
